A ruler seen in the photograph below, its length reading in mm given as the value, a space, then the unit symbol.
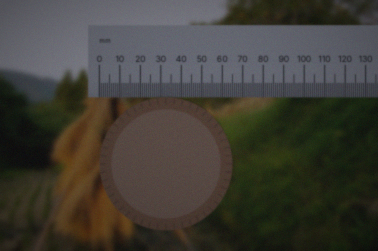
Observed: 65 mm
